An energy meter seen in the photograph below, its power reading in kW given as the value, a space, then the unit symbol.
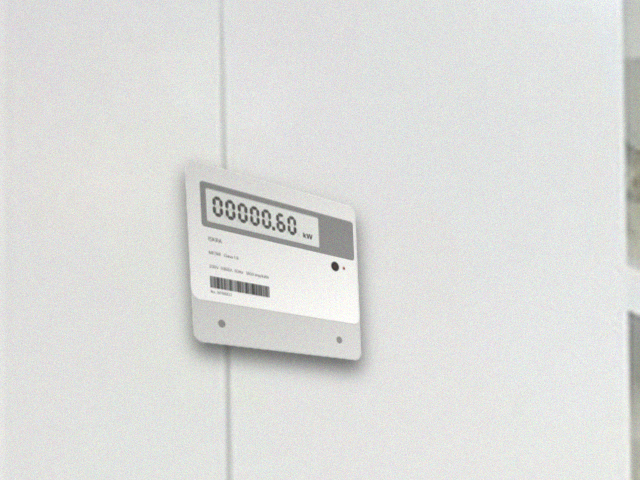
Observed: 0.60 kW
